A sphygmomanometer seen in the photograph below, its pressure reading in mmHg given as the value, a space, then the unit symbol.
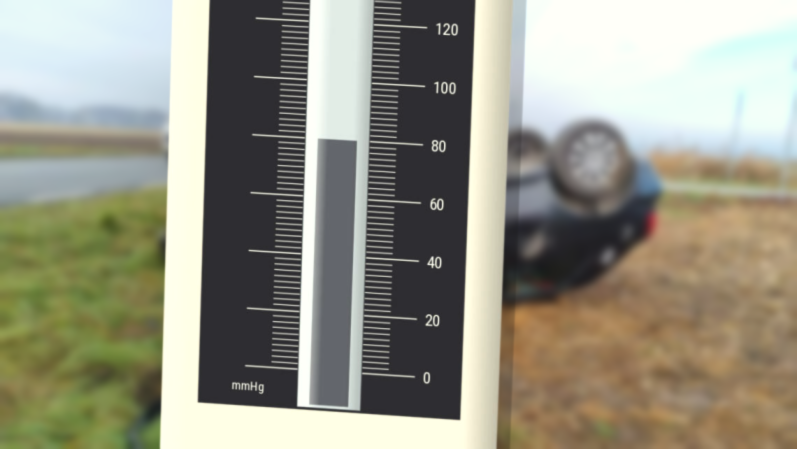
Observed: 80 mmHg
